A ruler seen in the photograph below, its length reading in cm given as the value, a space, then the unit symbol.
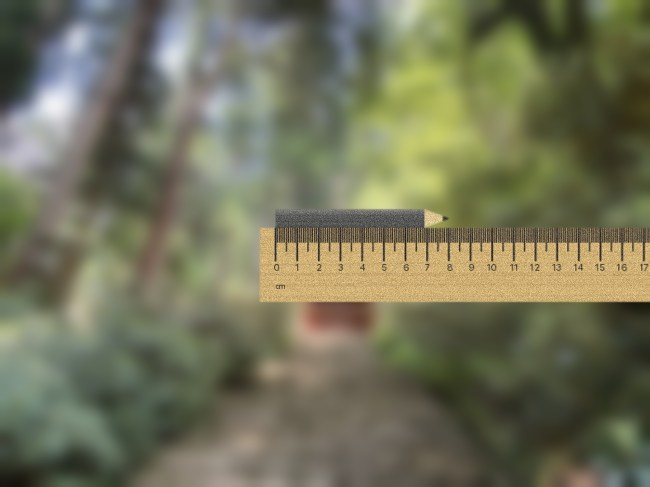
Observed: 8 cm
